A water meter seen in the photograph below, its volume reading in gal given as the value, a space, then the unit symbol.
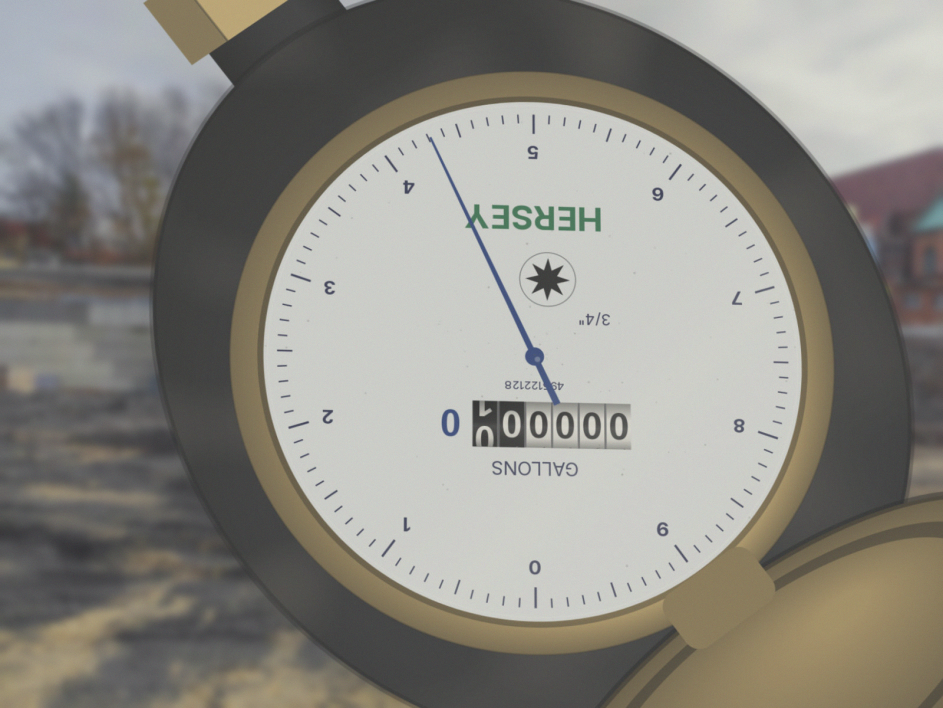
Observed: 4.3 gal
